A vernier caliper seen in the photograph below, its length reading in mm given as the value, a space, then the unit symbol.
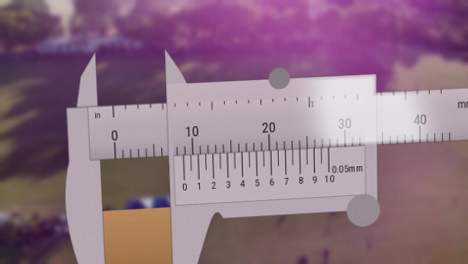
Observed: 8.8 mm
